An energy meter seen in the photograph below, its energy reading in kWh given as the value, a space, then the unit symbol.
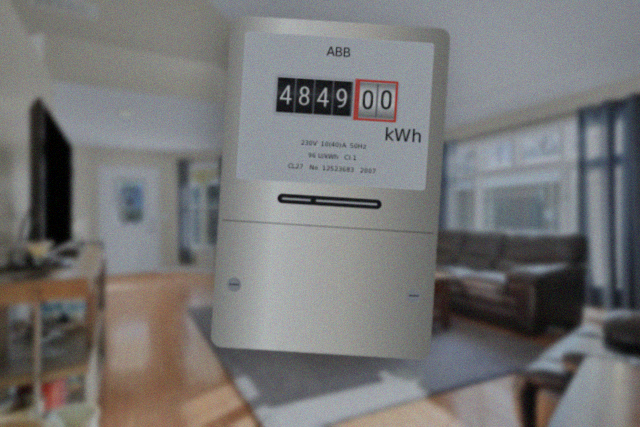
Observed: 4849.00 kWh
